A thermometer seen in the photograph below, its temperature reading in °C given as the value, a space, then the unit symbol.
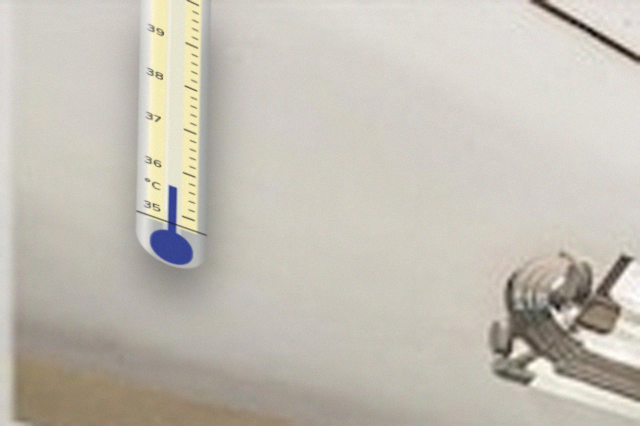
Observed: 35.6 °C
